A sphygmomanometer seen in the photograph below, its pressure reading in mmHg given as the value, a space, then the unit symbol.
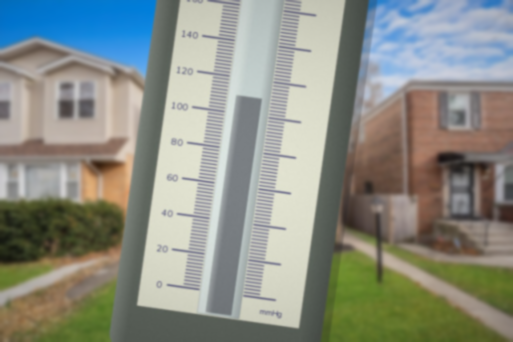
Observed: 110 mmHg
